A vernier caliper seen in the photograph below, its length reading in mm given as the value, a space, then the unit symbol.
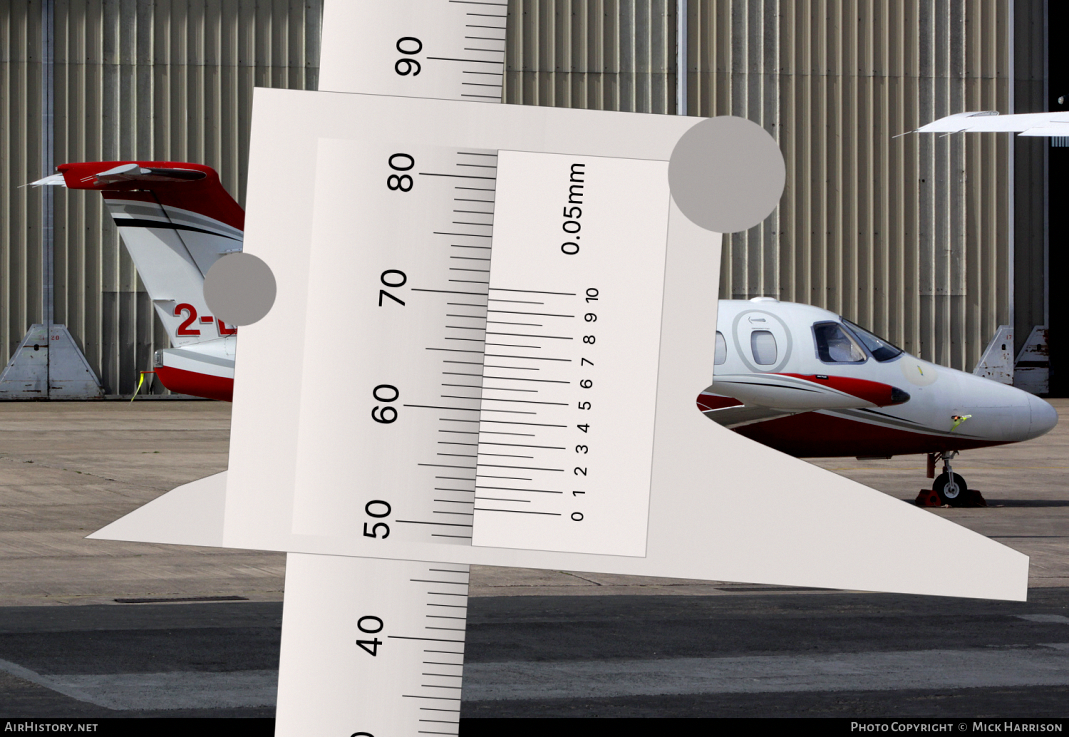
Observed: 51.5 mm
